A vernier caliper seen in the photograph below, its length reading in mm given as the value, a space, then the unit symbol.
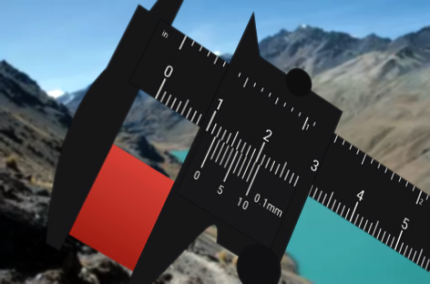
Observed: 11.8 mm
